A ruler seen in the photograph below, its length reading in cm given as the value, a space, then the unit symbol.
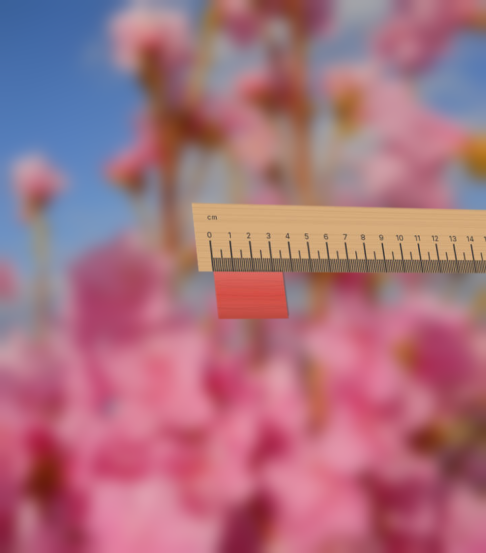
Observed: 3.5 cm
